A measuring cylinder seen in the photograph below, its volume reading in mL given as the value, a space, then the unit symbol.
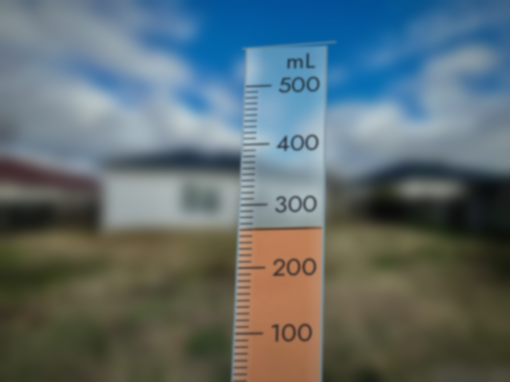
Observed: 260 mL
